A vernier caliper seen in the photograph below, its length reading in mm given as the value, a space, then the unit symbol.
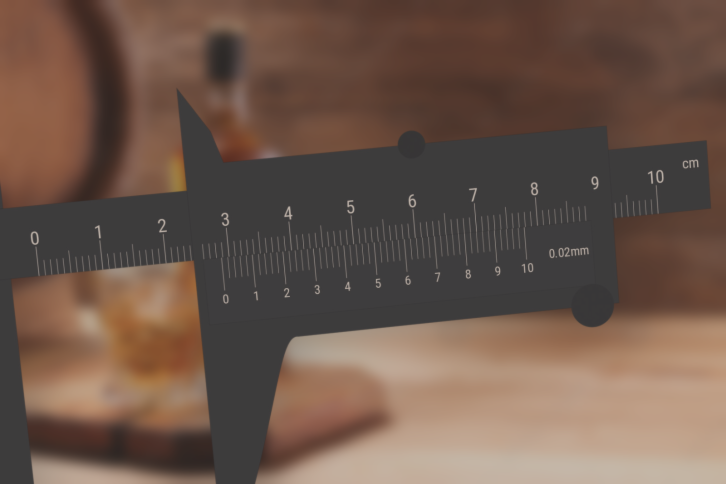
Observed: 28.8 mm
